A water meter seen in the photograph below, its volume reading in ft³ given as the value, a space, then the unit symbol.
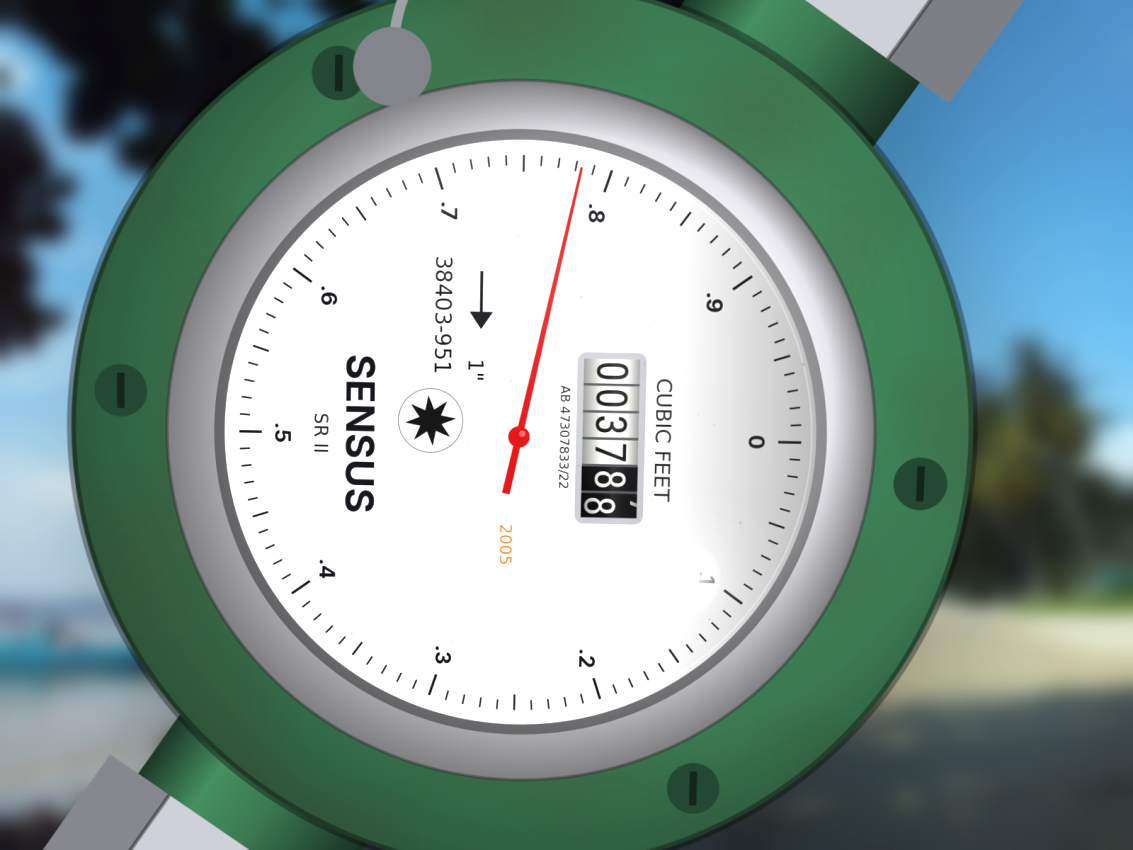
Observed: 3787.78 ft³
